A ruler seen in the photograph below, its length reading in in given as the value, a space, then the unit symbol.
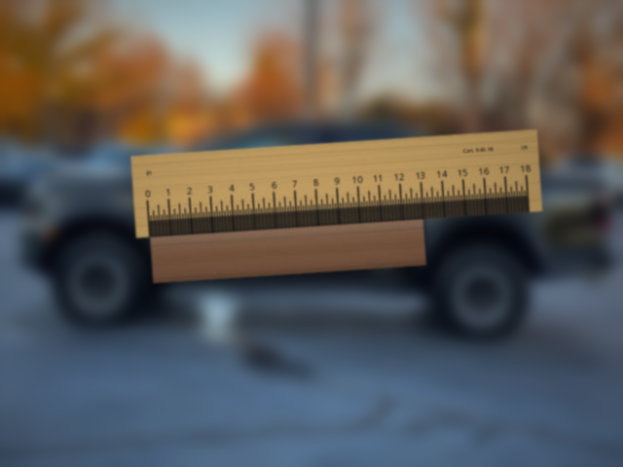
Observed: 13 in
